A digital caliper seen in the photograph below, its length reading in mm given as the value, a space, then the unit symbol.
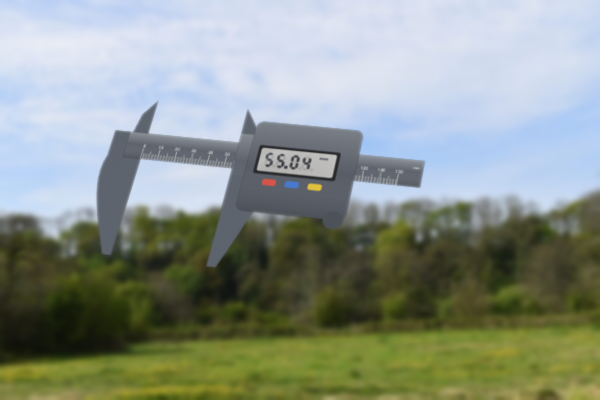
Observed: 55.04 mm
